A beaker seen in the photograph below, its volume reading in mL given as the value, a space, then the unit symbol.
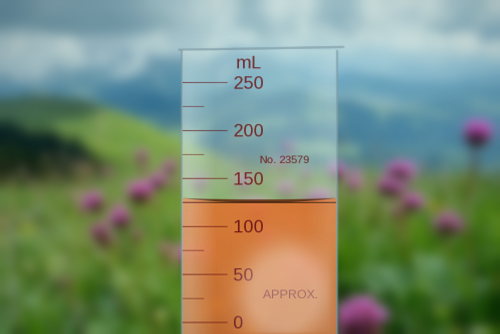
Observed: 125 mL
